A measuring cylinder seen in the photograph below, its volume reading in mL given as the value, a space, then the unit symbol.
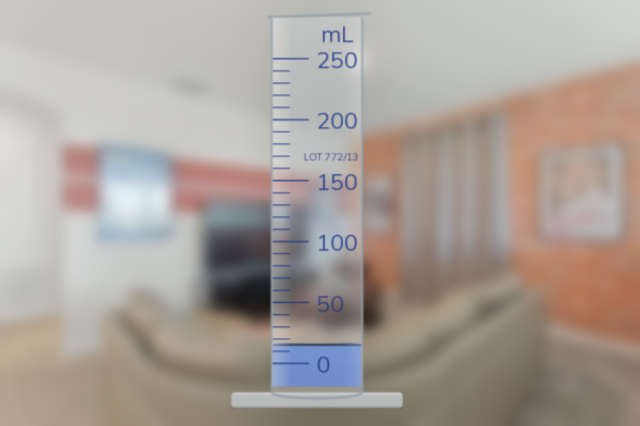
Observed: 15 mL
